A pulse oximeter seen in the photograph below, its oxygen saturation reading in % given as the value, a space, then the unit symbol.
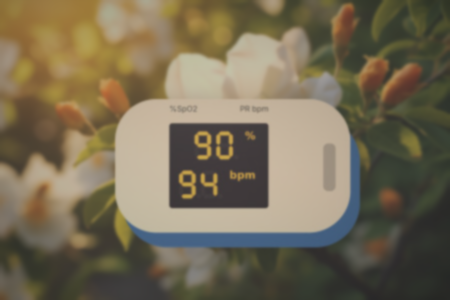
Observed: 90 %
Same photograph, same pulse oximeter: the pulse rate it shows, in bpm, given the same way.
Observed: 94 bpm
